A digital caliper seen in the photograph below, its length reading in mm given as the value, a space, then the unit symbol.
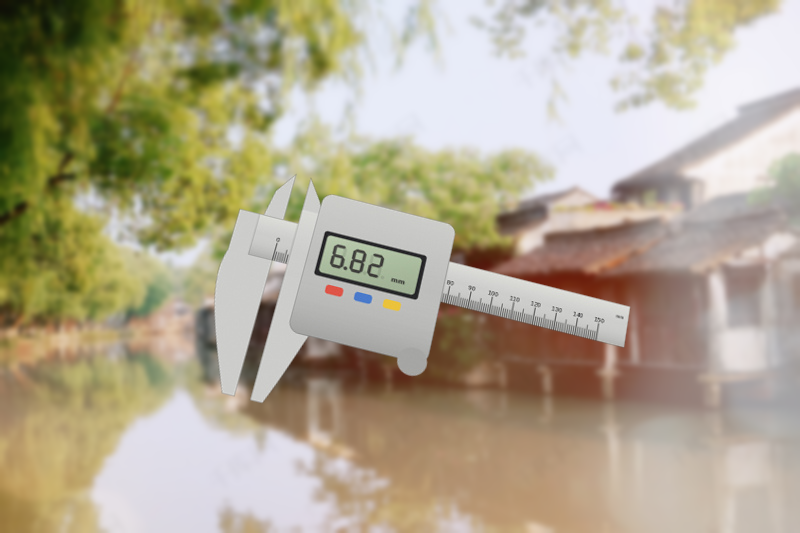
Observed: 6.82 mm
